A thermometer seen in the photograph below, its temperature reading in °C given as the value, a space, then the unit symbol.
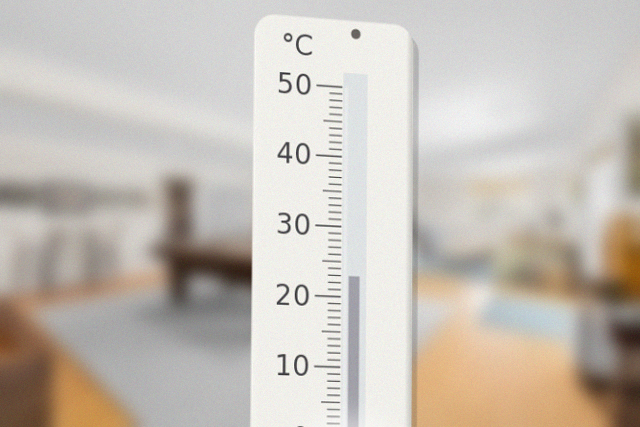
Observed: 23 °C
